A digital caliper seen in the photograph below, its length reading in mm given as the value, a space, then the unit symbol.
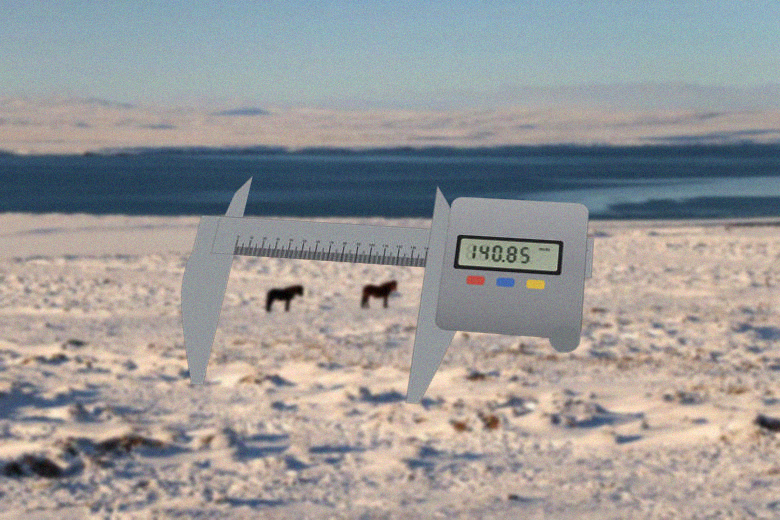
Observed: 140.85 mm
